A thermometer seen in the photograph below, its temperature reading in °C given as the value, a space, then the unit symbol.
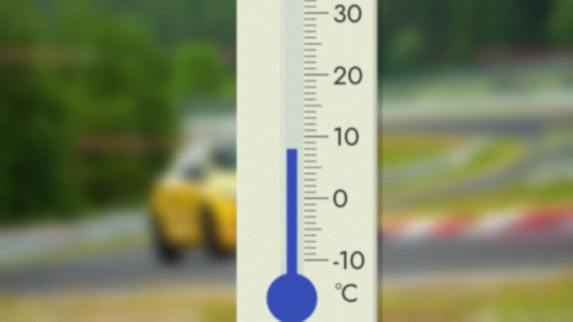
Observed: 8 °C
